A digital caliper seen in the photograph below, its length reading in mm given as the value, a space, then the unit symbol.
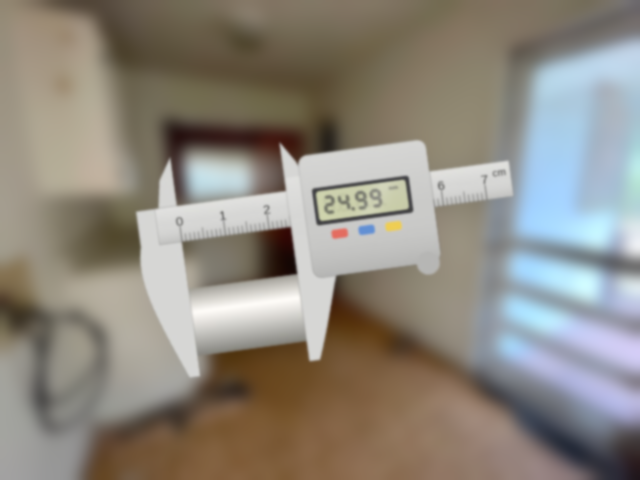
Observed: 24.99 mm
